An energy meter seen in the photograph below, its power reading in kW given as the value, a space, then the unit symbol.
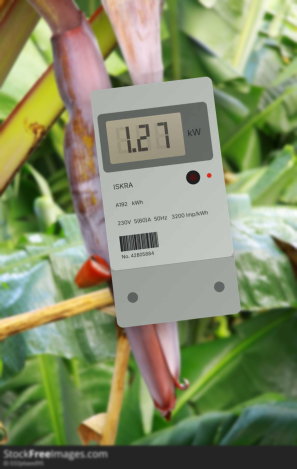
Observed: 1.27 kW
